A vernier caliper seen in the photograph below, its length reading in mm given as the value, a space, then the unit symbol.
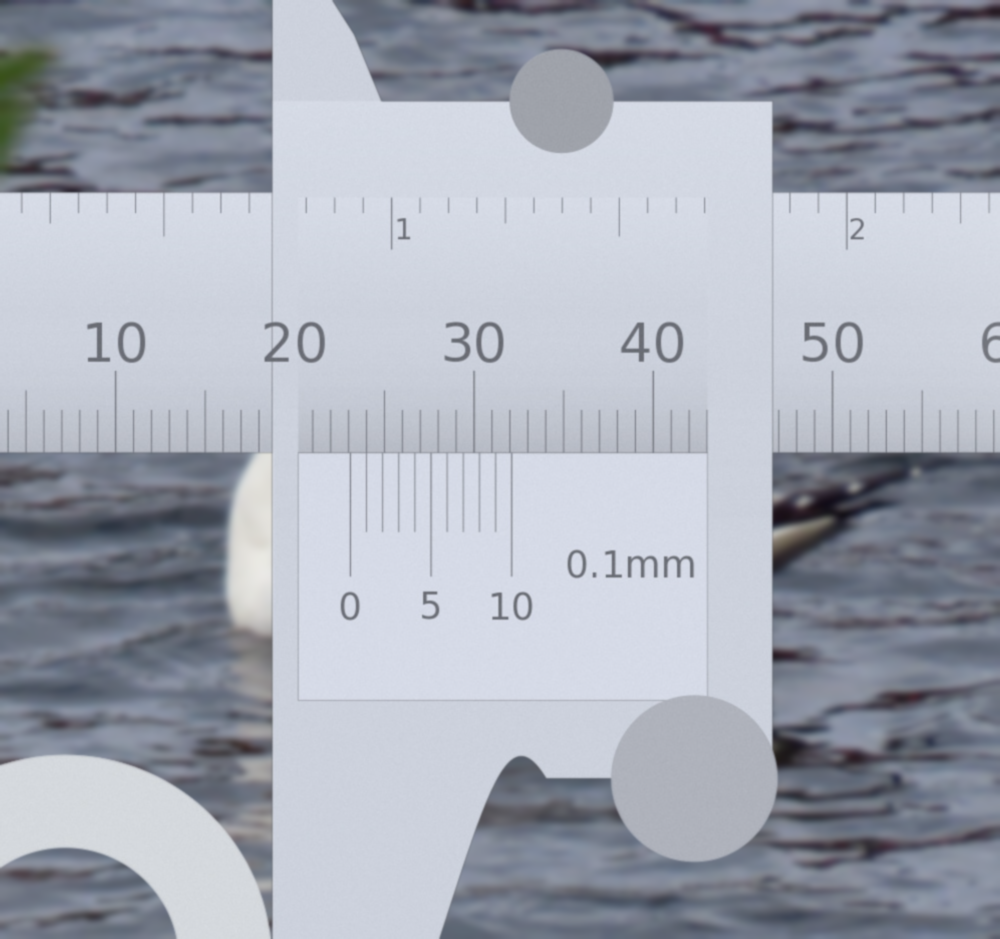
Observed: 23.1 mm
